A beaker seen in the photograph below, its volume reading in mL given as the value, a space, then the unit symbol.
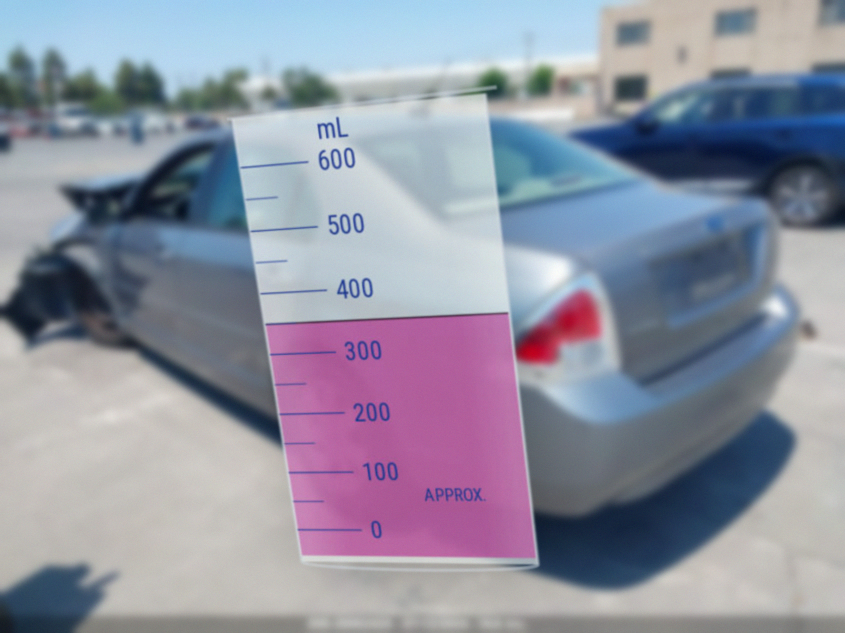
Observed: 350 mL
